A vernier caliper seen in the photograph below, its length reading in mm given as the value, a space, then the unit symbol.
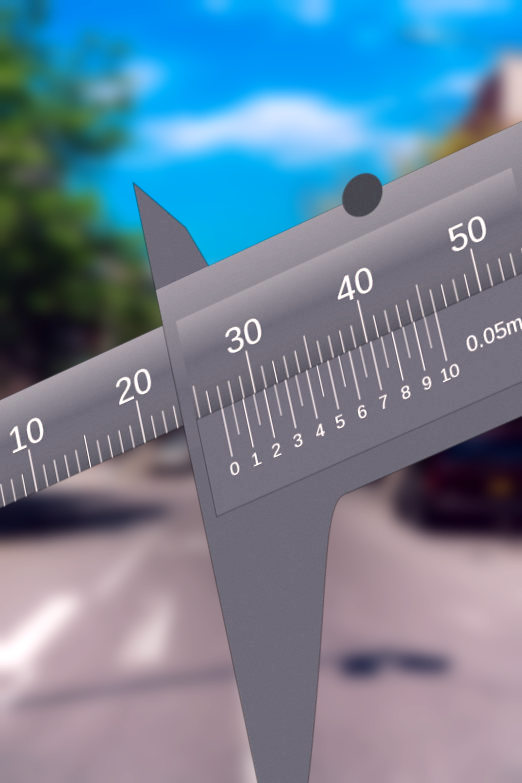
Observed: 27.0 mm
